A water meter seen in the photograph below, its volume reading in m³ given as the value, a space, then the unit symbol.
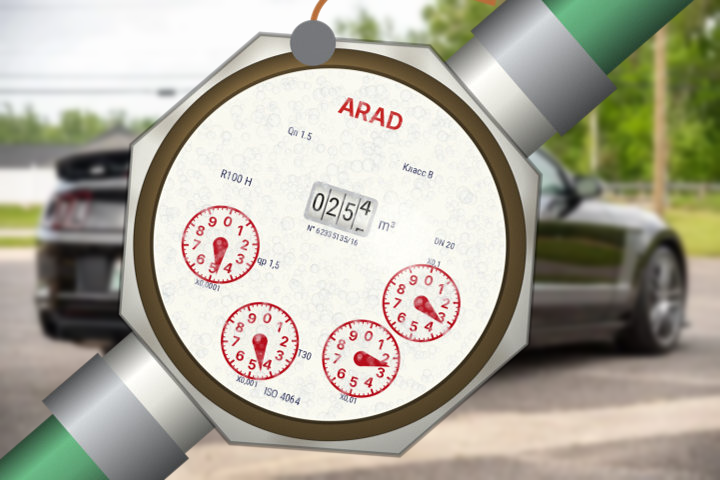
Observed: 254.3244 m³
